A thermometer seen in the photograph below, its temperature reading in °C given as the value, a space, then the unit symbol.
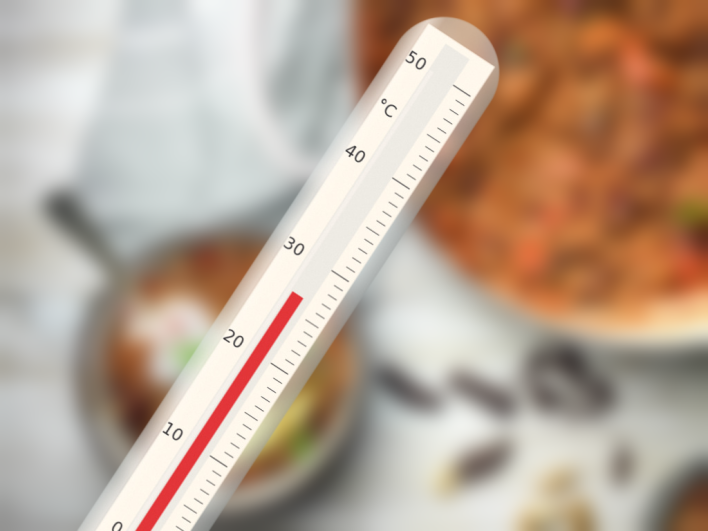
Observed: 26.5 °C
